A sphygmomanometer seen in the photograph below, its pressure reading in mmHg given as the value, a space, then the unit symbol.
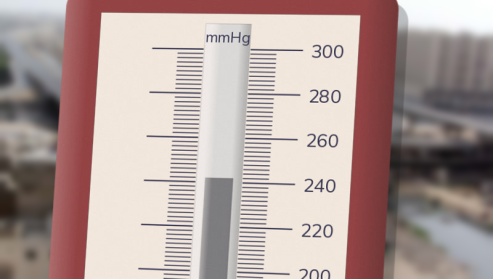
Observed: 242 mmHg
